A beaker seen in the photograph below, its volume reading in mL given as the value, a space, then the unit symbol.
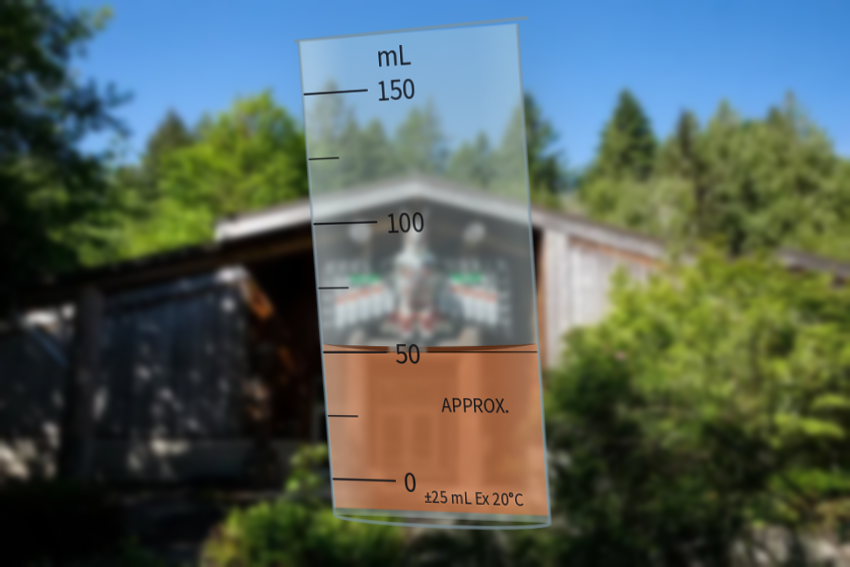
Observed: 50 mL
